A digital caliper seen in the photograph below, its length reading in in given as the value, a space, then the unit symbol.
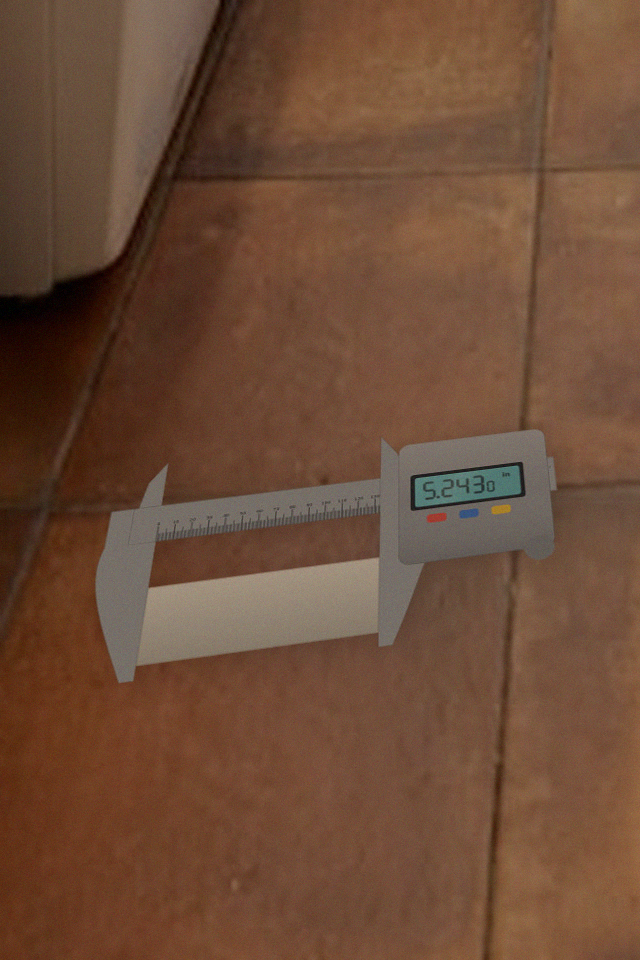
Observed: 5.2430 in
